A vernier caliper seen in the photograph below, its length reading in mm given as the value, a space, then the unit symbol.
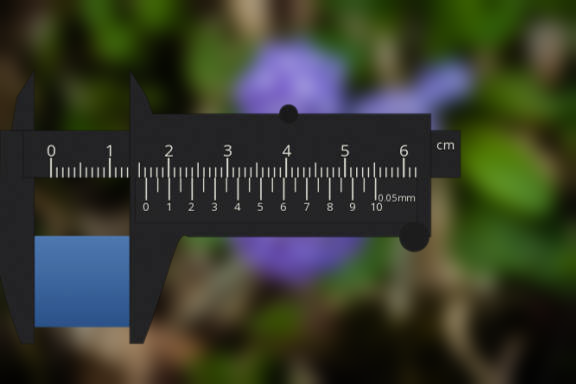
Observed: 16.2 mm
